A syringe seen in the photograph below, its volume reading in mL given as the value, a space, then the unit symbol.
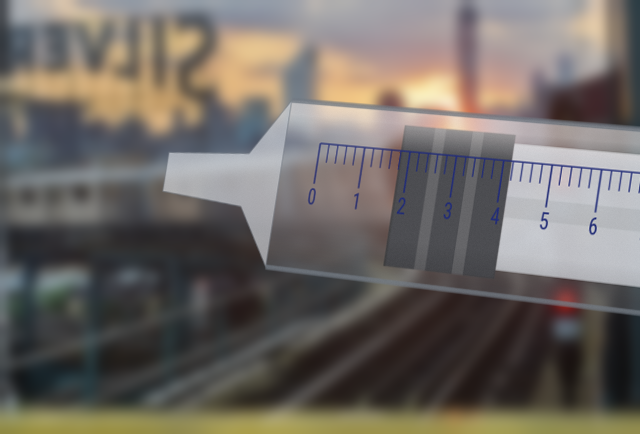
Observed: 1.8 mL
